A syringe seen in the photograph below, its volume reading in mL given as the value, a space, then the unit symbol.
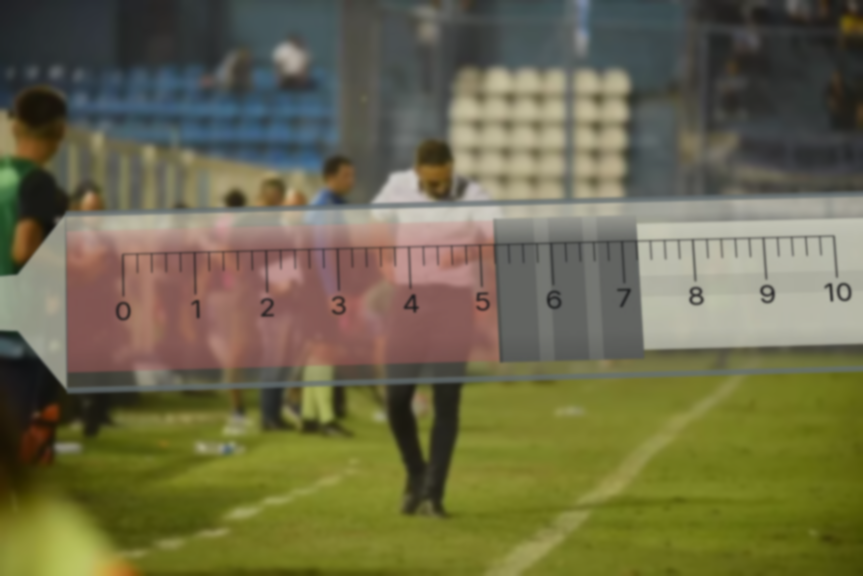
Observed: 5.2 mL
